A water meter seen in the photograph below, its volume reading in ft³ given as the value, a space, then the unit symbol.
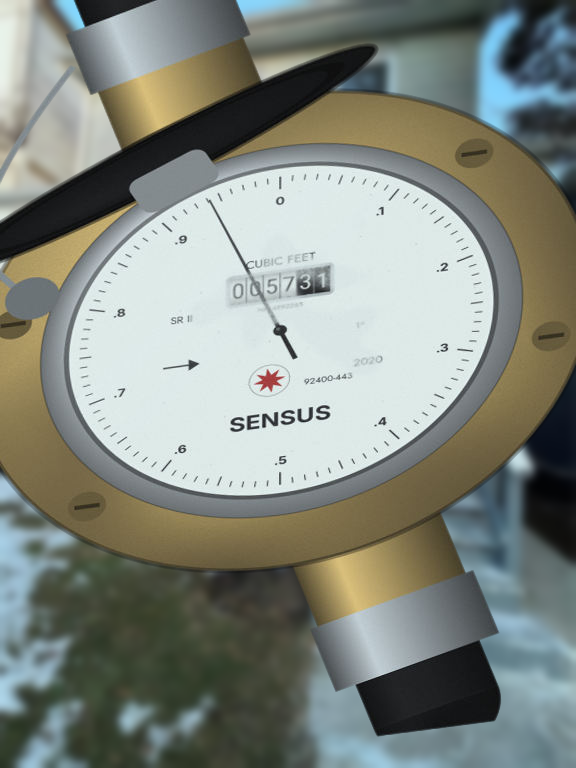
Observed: 5730.94 ft³
